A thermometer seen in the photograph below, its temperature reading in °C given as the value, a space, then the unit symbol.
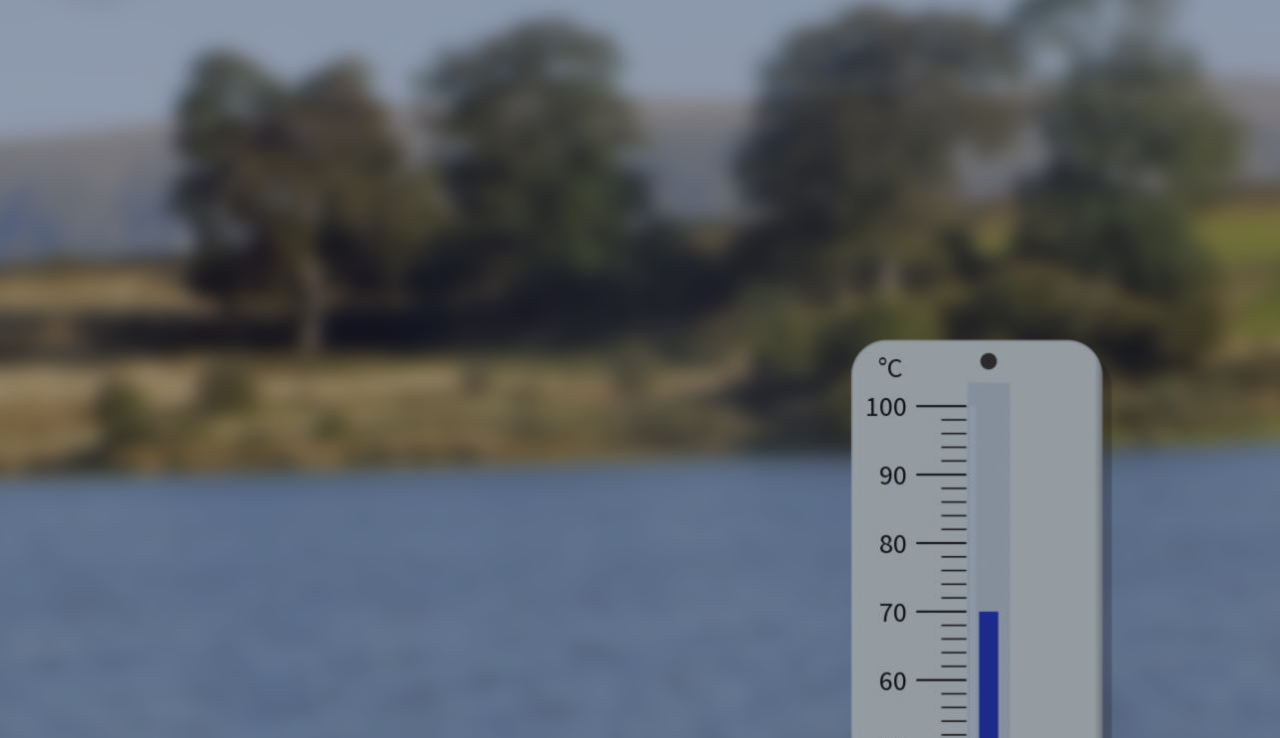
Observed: 70 °C
